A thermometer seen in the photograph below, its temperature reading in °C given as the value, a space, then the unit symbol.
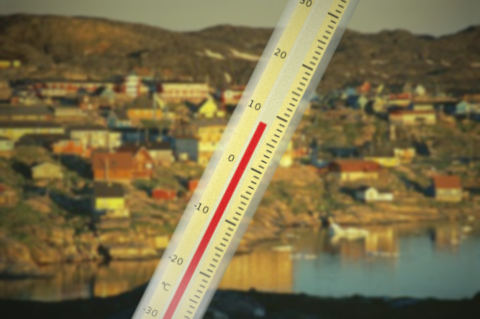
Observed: 8 °C
